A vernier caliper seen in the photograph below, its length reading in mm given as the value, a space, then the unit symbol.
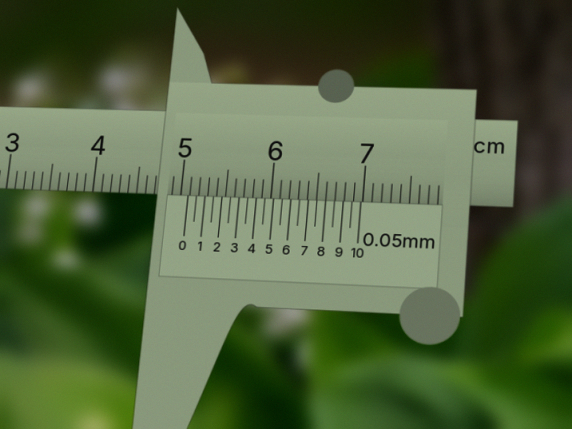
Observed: 50.8 mm
